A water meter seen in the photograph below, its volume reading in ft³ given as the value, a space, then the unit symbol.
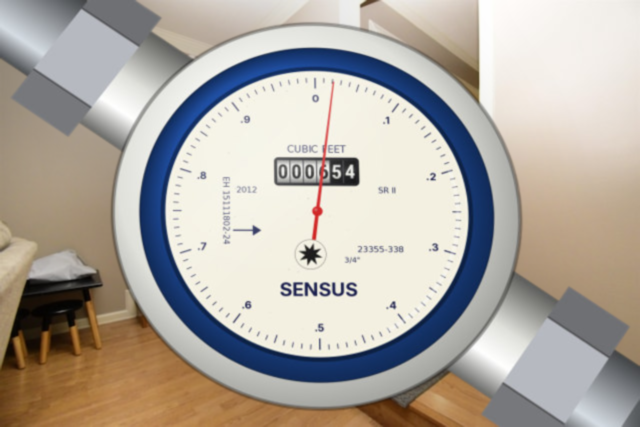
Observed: 654.02 ft³
